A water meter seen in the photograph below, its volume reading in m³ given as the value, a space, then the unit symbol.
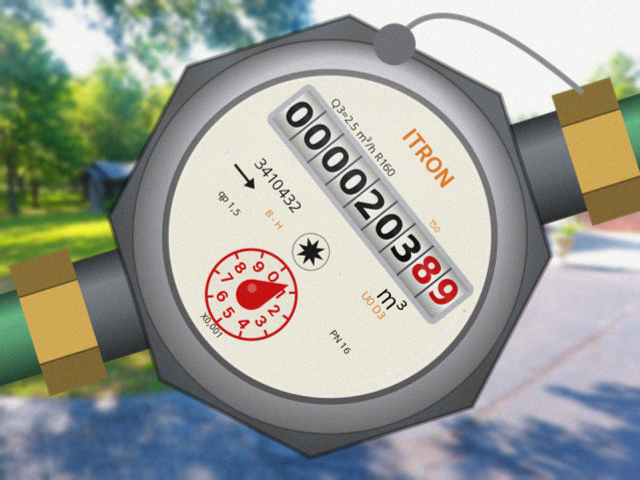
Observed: 203.890 m³
